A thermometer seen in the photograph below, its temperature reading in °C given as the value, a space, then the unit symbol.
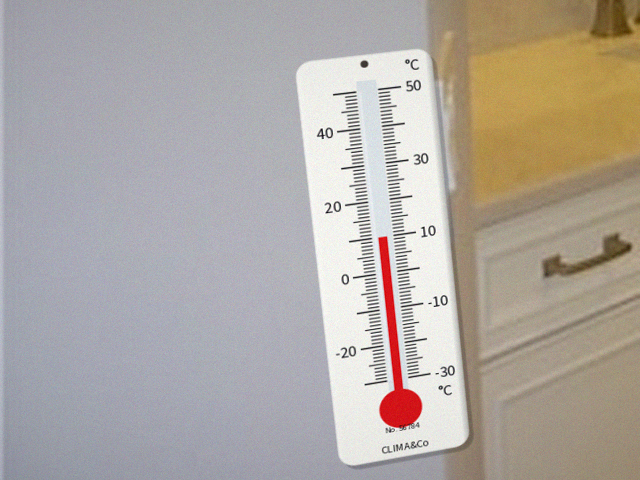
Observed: 10 °C
